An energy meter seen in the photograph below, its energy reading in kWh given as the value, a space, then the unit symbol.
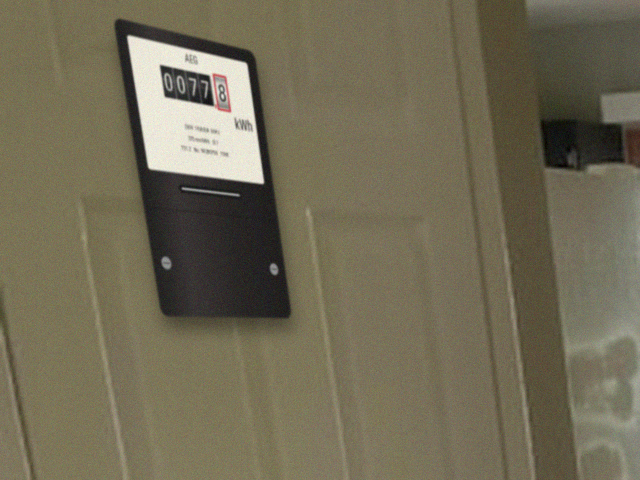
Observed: 77.8 kWh
